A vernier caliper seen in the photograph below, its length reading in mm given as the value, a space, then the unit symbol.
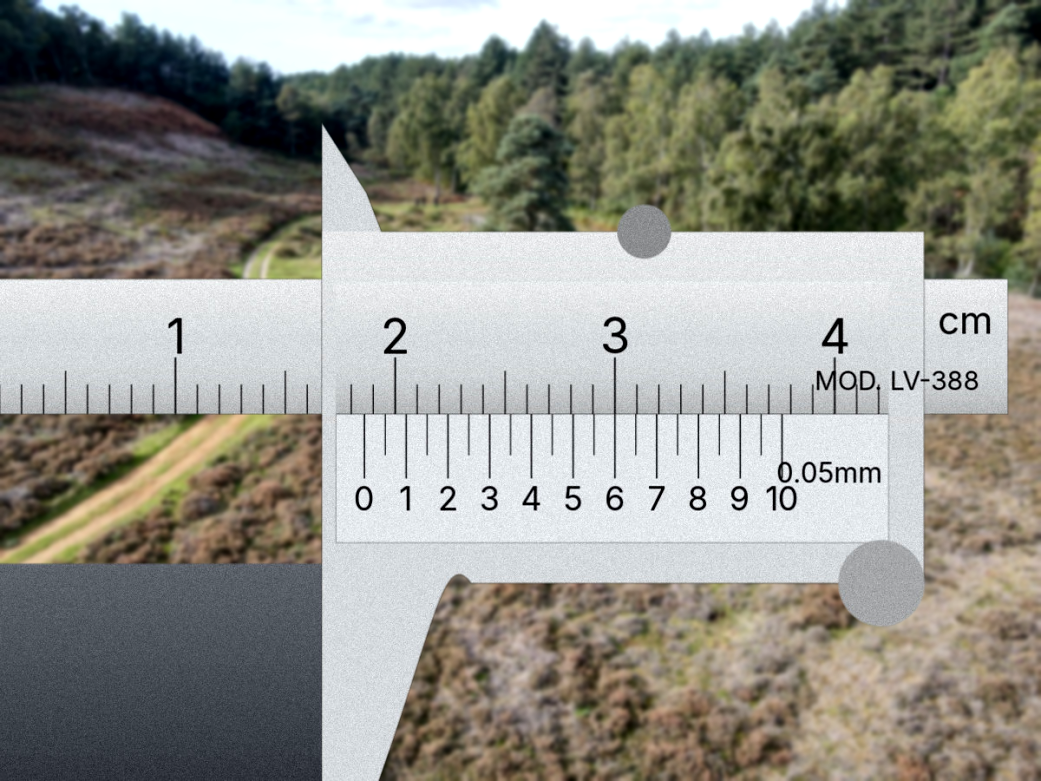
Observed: 18.60 mm
